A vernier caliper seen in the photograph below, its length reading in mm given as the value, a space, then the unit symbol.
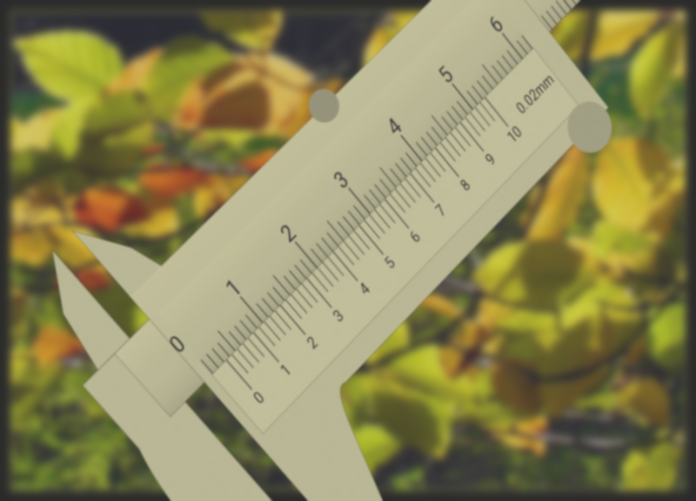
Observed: 3.4 mm
